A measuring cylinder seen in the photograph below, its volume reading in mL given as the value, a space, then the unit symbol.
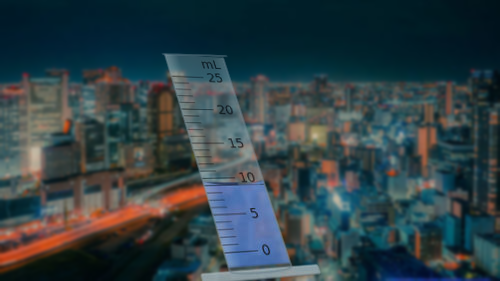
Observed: 9 mL
